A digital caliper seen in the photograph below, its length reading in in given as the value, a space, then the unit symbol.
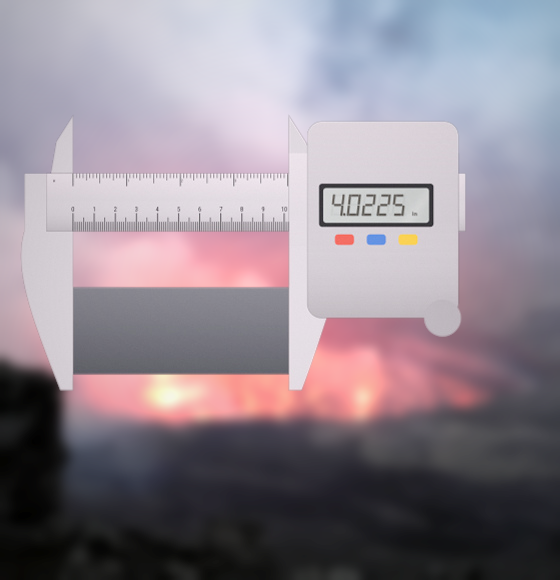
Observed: 4.0225 in
